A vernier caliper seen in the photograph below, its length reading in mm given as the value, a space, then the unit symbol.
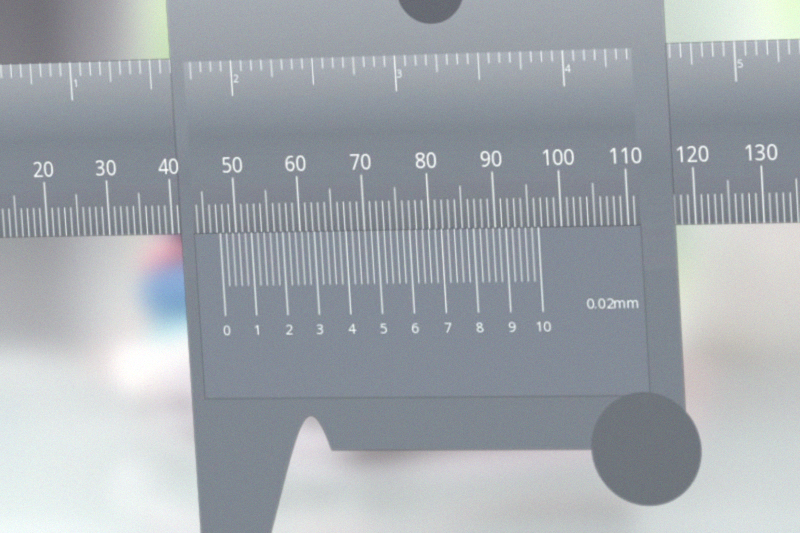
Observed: 47.5 mm
